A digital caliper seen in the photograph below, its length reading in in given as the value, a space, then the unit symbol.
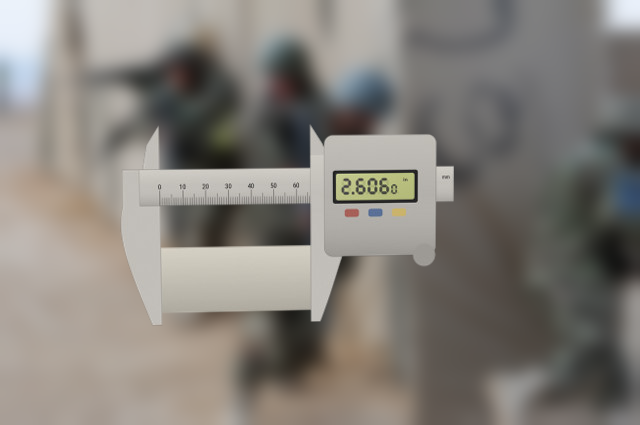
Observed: 2.6060 in
